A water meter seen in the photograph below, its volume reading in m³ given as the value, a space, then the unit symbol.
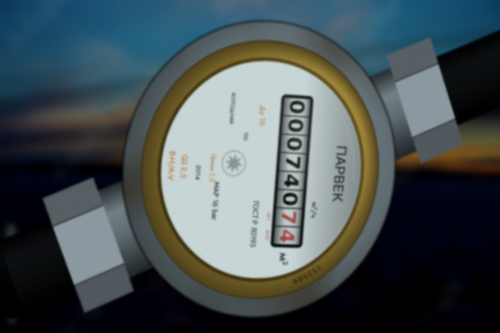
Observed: 740.74 m³
